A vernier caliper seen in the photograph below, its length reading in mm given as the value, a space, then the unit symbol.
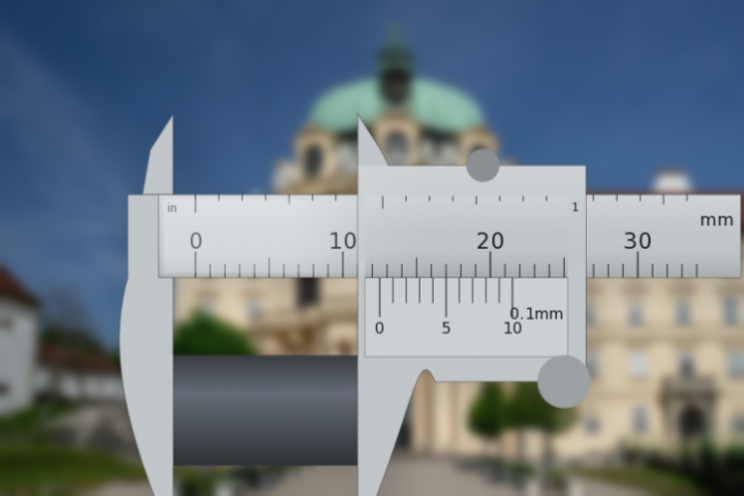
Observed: 12.5 mm
